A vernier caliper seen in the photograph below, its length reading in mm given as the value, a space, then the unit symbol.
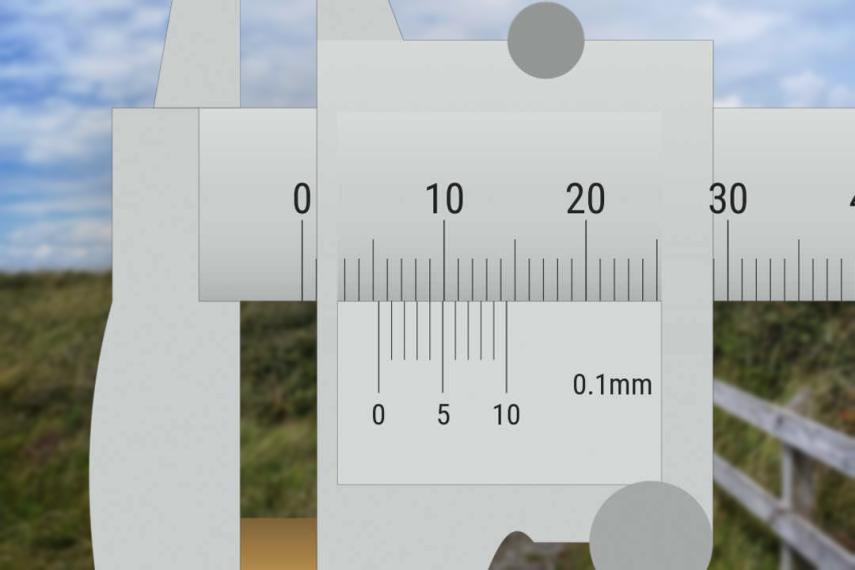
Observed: 5.4 mm
